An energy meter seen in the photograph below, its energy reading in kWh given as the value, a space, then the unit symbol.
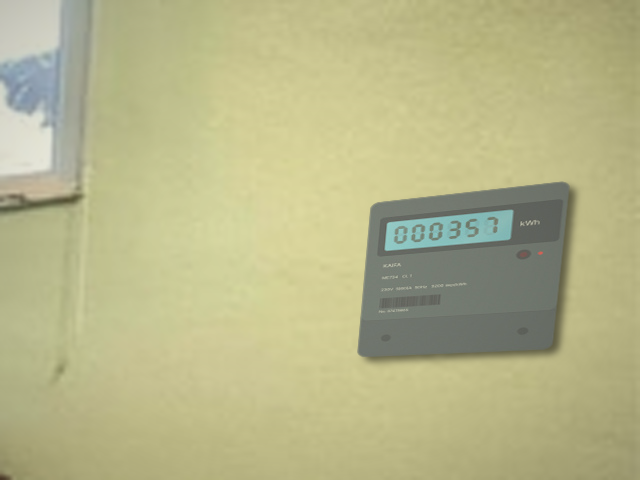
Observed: 357 kWh
